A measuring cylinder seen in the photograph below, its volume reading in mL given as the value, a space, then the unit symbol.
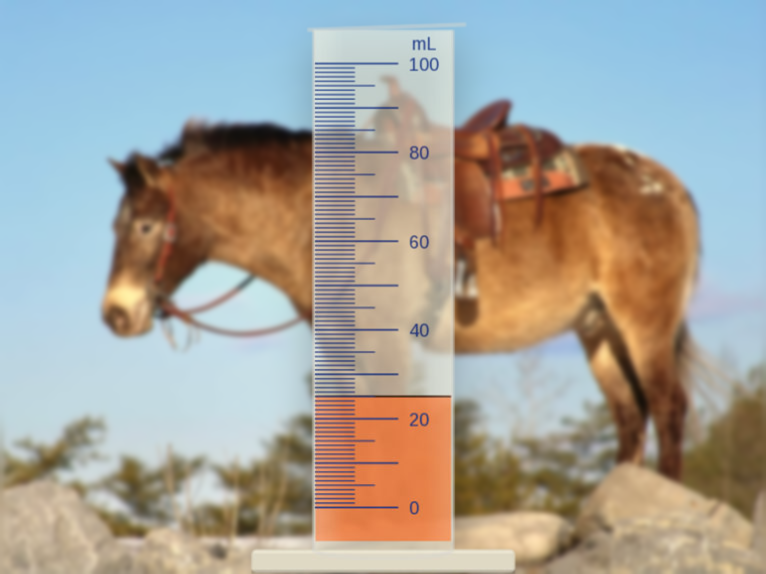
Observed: 25 mL
